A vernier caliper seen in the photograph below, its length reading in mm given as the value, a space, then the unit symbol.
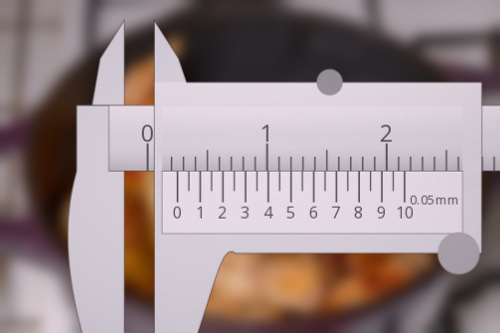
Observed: 2.5 mm
